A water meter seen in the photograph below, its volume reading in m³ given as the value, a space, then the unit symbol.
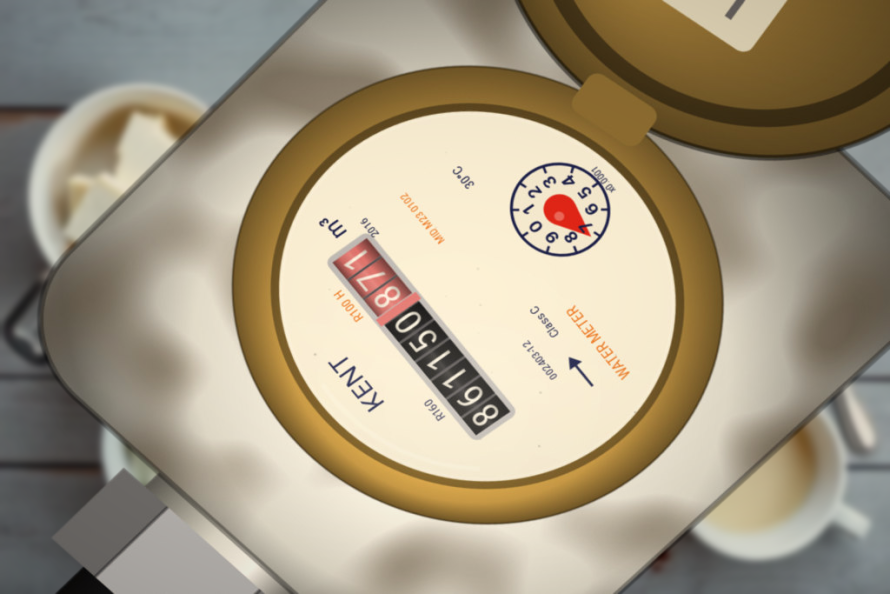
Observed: 861150.8717 m³
